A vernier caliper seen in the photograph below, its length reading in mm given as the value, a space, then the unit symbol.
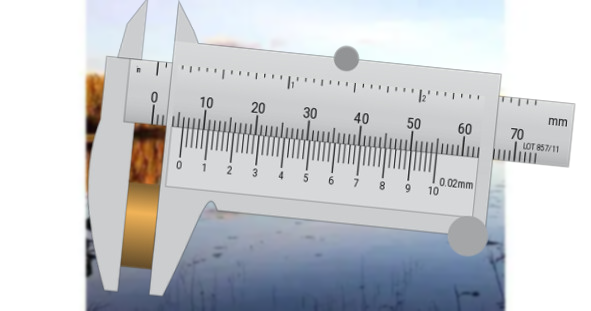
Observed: 6.0 mm
